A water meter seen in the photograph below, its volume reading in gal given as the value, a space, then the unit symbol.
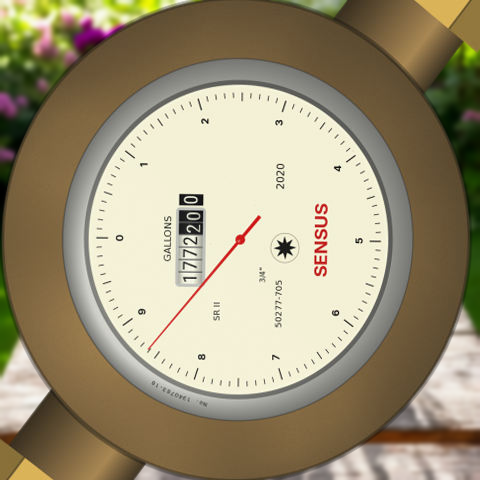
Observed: 1772198.6 gal
